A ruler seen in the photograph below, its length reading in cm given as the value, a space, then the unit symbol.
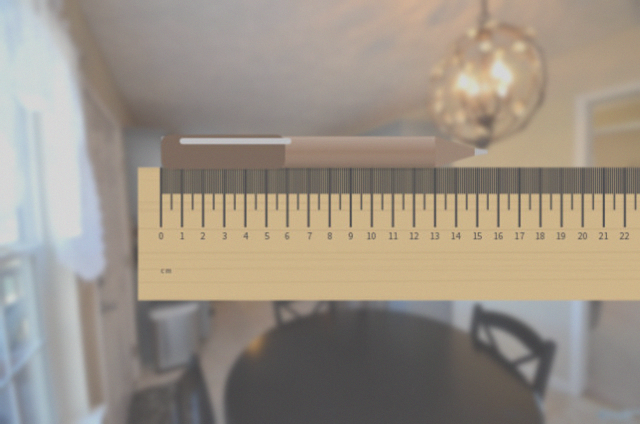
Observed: 15.5 cm
